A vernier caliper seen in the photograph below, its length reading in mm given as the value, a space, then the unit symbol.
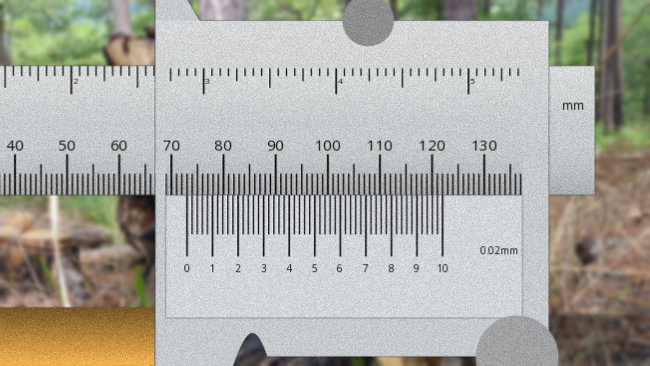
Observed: 73.0 mm
